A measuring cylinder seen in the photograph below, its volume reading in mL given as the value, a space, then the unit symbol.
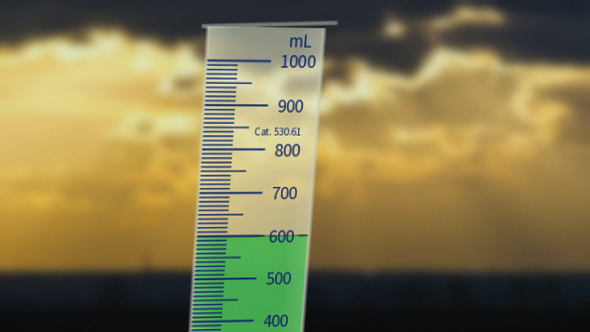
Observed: 600 mL
